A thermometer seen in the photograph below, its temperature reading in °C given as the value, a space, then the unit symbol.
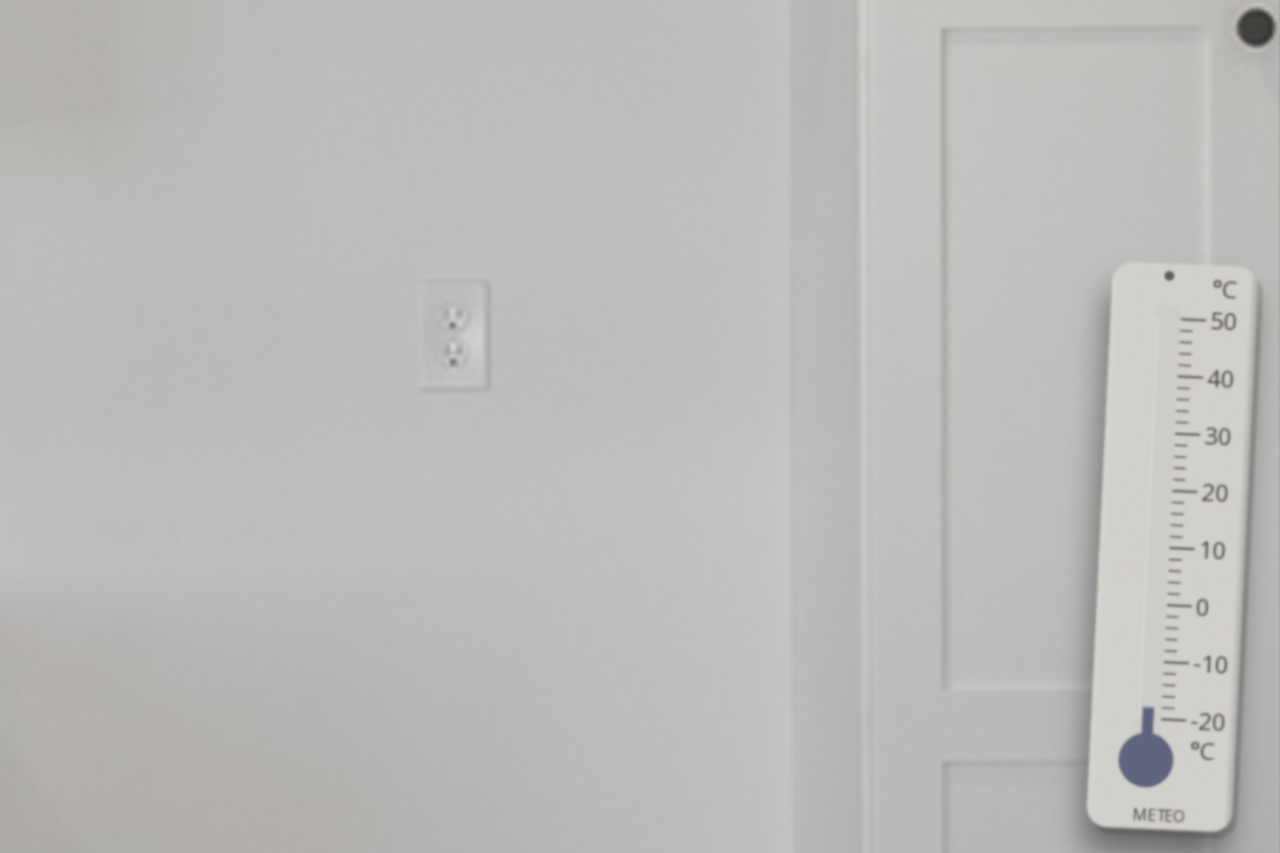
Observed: -18 °C
